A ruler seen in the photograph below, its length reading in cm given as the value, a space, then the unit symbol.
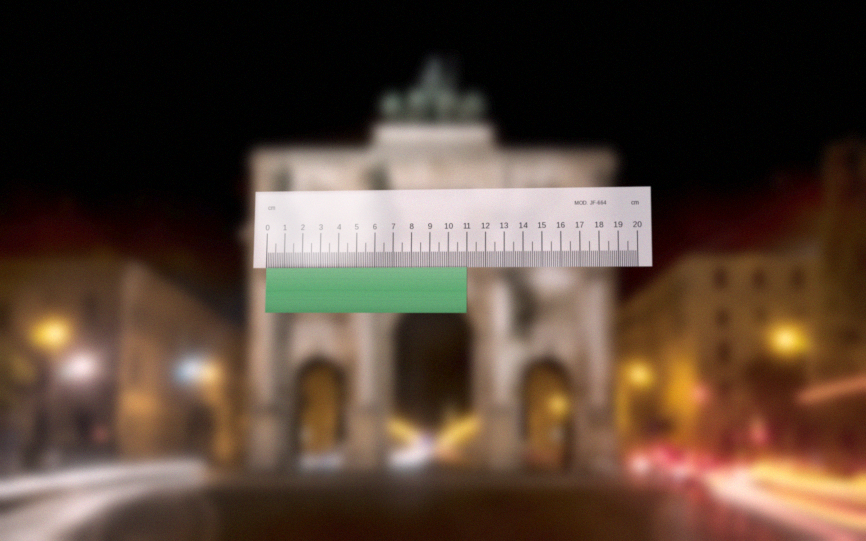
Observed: 11 cm
